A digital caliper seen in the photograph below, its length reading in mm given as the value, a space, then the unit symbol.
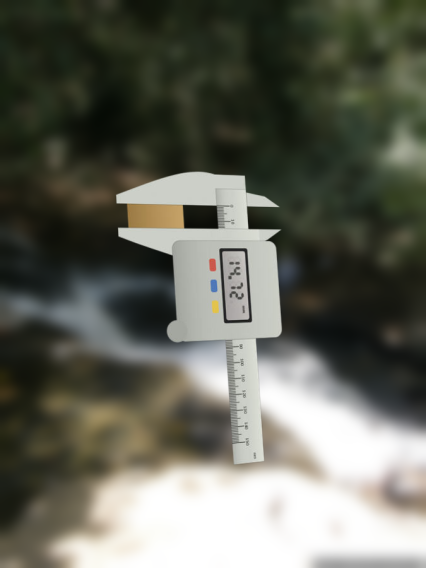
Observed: 14.72 mm
